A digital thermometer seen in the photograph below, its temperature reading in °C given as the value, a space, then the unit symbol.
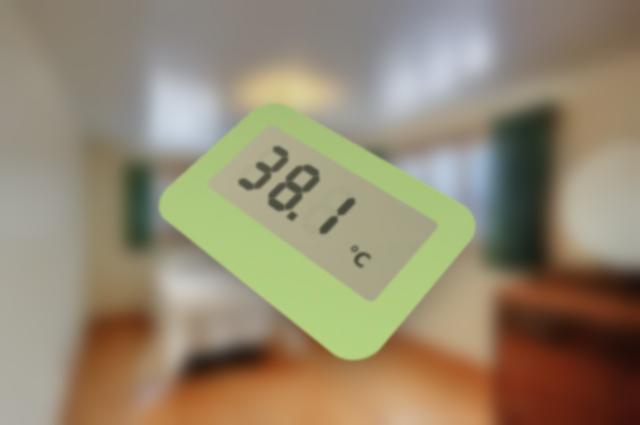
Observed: 38.1 °C
